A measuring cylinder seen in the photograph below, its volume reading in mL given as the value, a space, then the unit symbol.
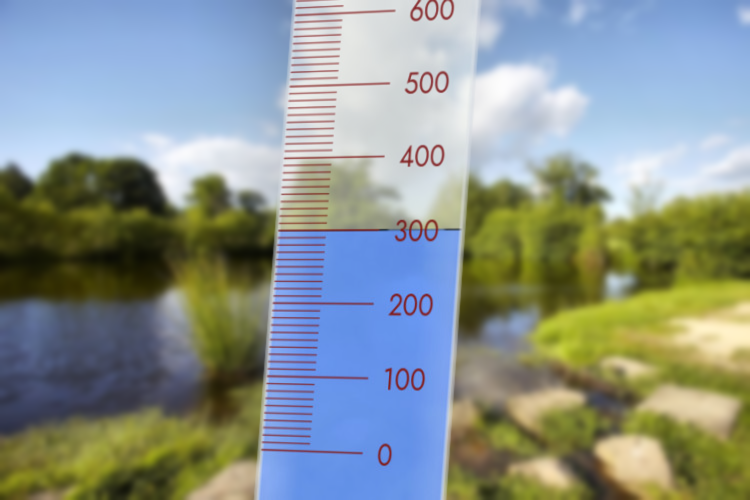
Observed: 300 mL
